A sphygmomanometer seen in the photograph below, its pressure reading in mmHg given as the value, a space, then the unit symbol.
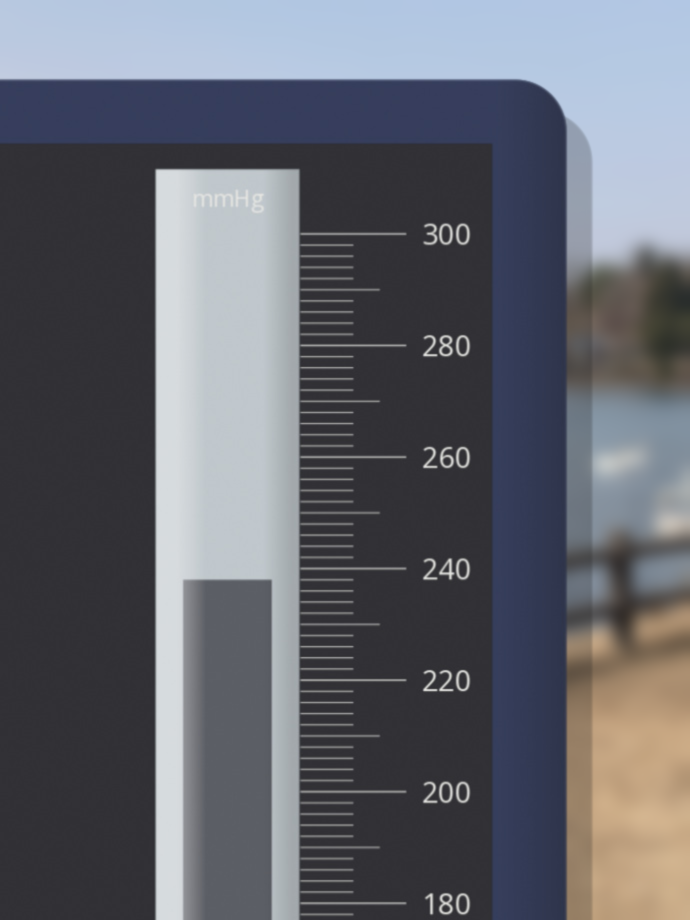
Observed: 238 mmHg
